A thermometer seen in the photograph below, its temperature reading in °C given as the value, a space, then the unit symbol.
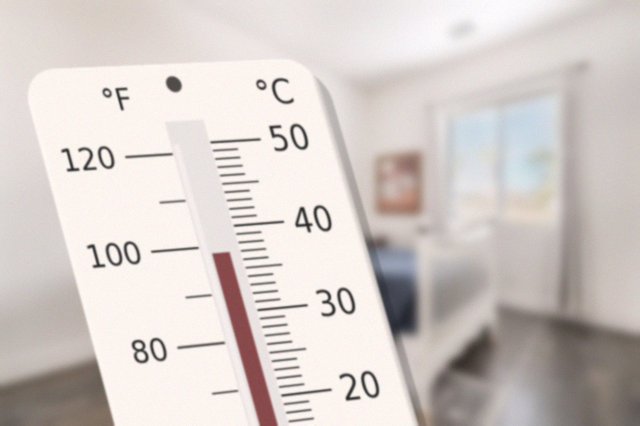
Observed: 37 °C
